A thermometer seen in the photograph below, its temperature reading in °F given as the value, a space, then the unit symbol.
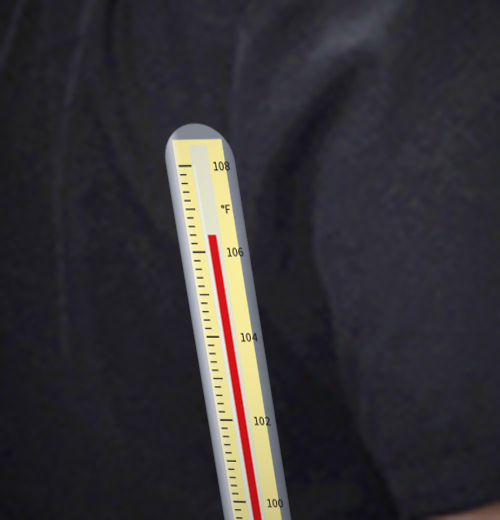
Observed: 106.4 °F
